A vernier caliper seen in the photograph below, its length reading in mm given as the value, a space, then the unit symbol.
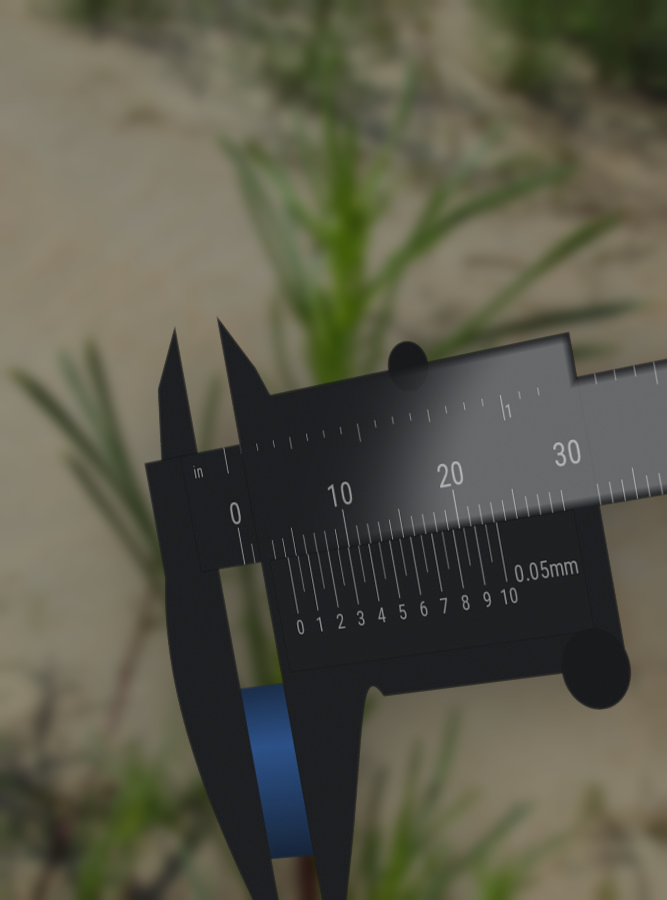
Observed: 4.2 mm
